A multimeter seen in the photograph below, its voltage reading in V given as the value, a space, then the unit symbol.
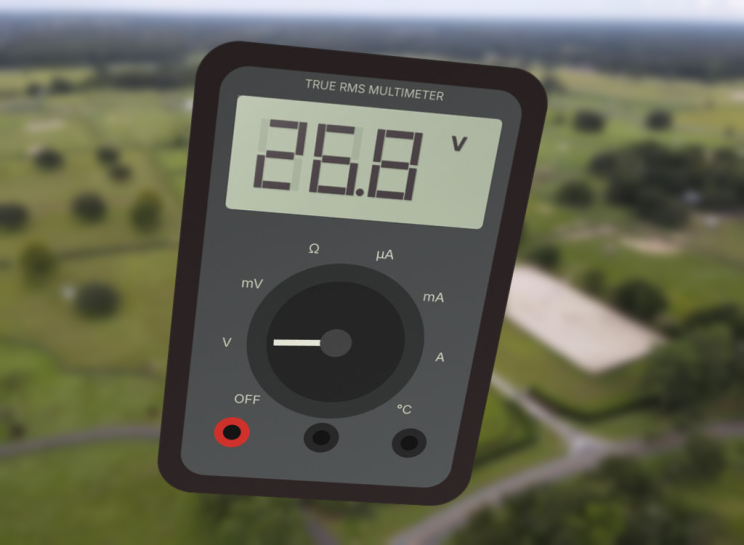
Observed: 26.8 V
